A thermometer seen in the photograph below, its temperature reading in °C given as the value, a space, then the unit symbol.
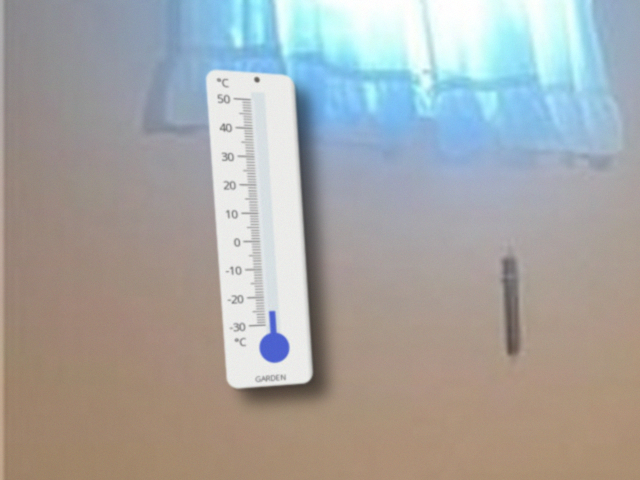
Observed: -25 °C
